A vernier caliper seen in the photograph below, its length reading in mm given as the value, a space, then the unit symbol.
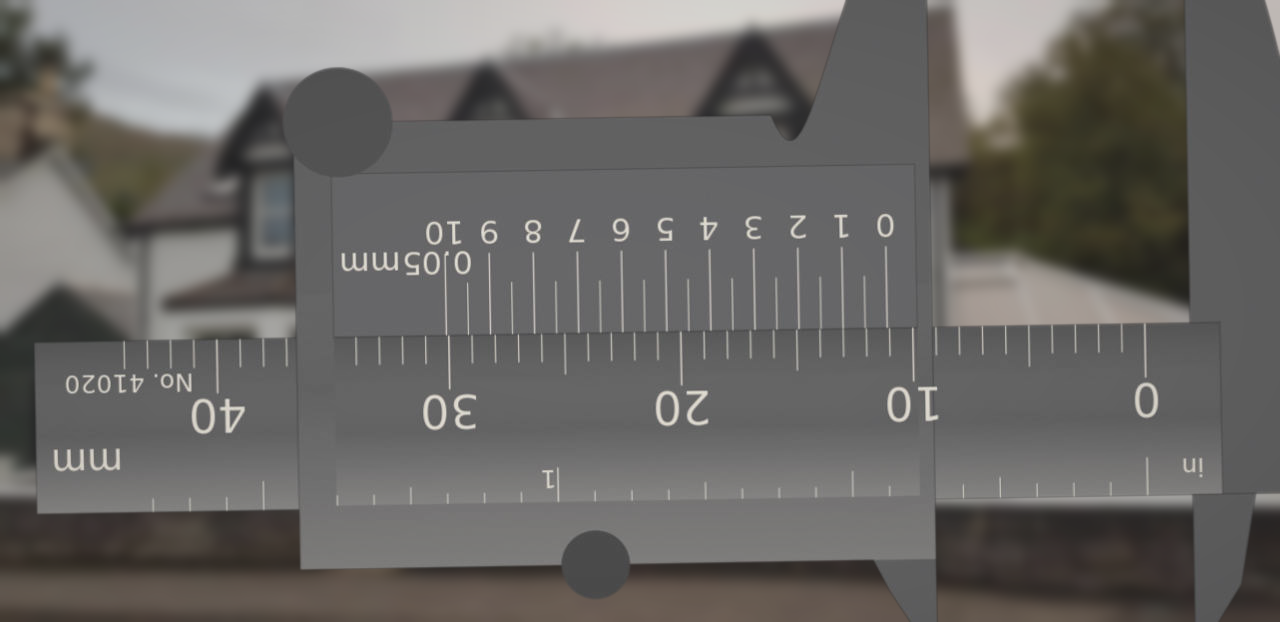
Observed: 11.1 mm
